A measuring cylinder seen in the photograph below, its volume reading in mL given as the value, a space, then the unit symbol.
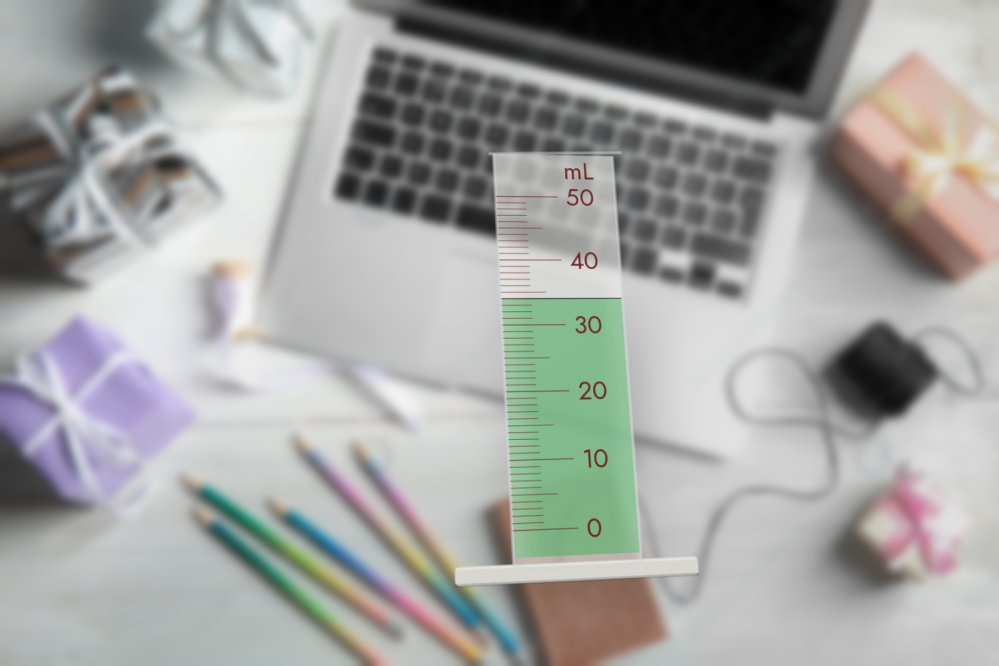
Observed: 34 mL
